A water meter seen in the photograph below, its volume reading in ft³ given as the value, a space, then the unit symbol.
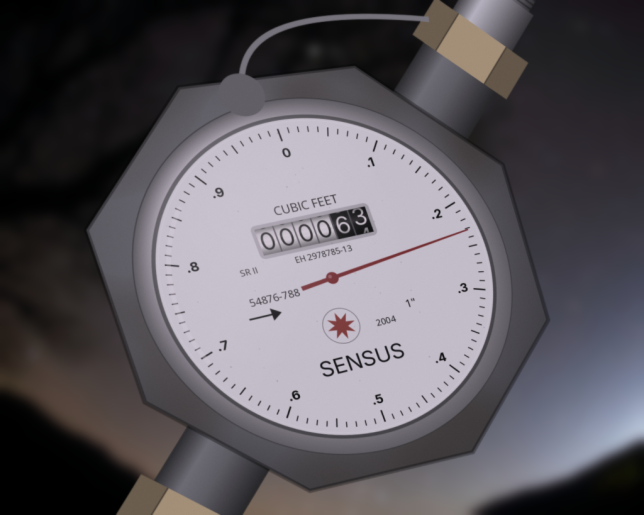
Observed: 63.23 ft³
